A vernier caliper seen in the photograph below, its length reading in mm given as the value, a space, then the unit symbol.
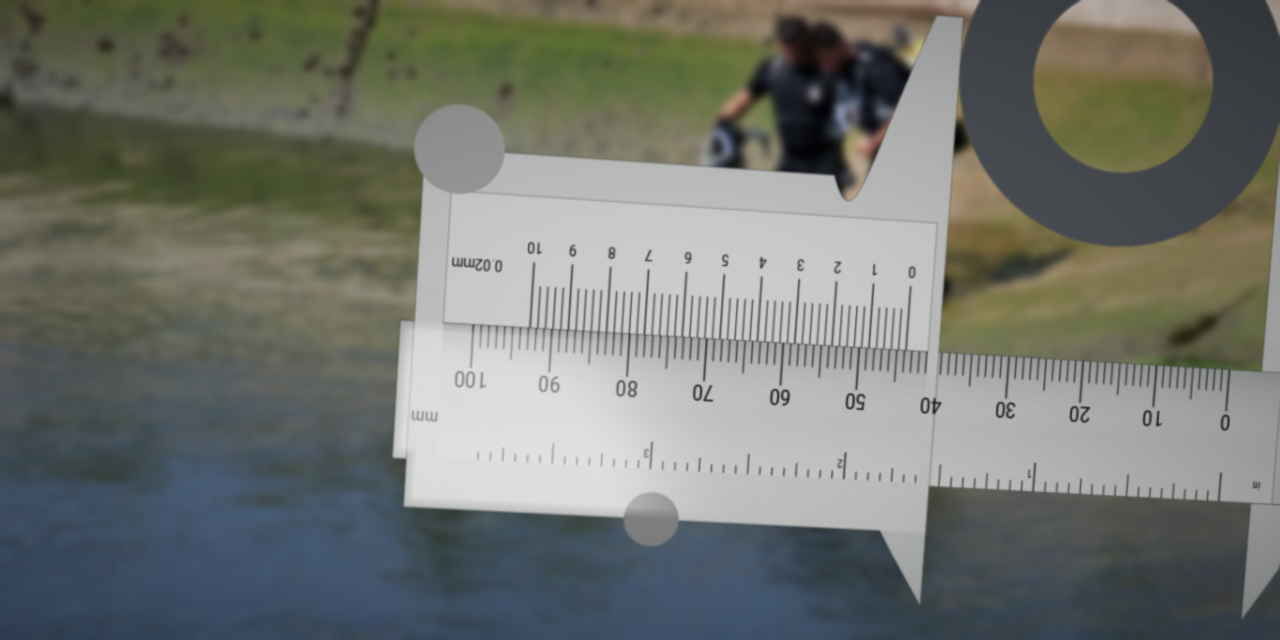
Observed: 43.8 mm
